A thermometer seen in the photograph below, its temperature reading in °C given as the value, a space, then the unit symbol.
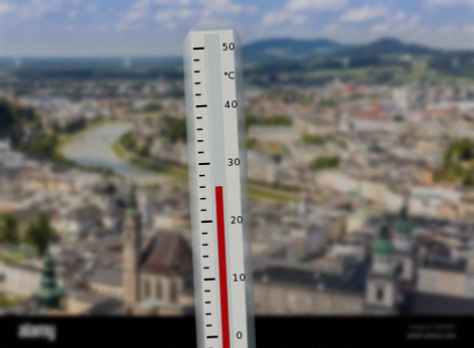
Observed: 26 °C
